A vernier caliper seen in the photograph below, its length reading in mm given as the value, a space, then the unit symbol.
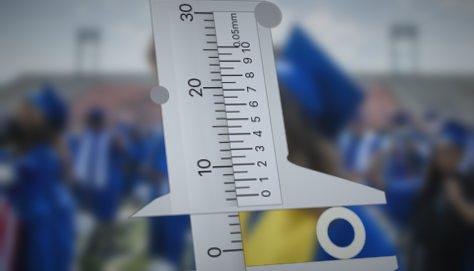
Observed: 6.4 mm
